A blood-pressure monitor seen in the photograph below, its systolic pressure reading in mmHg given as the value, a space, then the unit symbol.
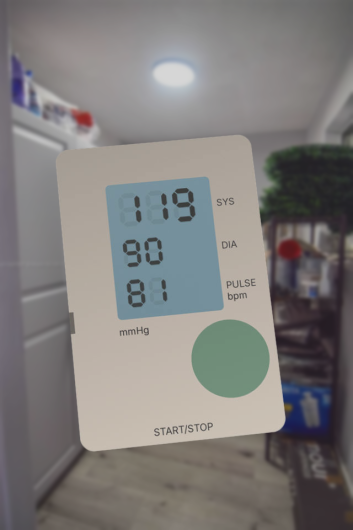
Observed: 119 mmHg
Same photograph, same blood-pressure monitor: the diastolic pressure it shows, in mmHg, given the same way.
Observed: 90 mmHg
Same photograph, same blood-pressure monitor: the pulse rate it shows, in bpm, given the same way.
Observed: 81 bpm
